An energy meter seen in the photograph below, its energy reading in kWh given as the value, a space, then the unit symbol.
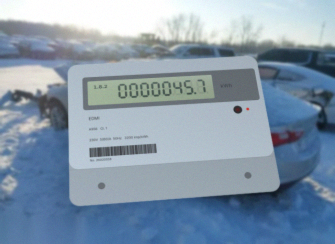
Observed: 45.7 kWh
